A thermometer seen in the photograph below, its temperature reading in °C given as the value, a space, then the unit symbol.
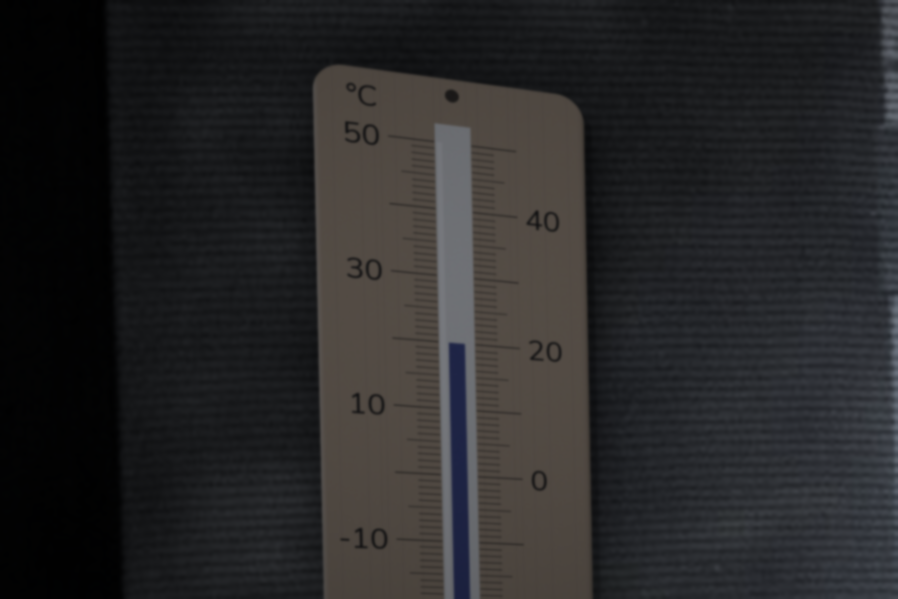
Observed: 20 °C
